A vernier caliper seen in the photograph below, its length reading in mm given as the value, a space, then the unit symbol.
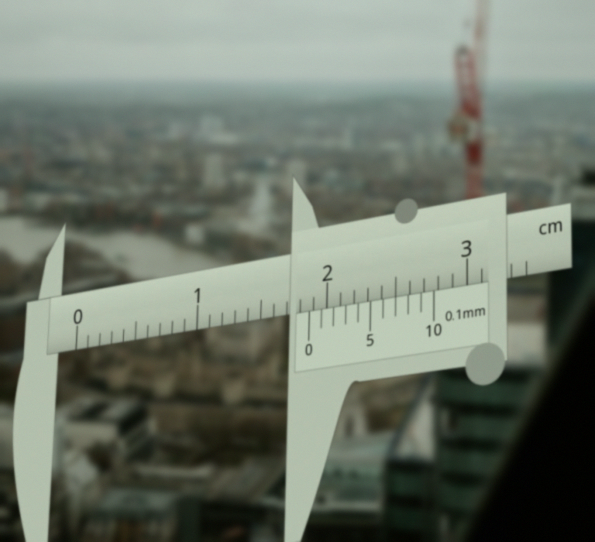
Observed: 18.7 mm
